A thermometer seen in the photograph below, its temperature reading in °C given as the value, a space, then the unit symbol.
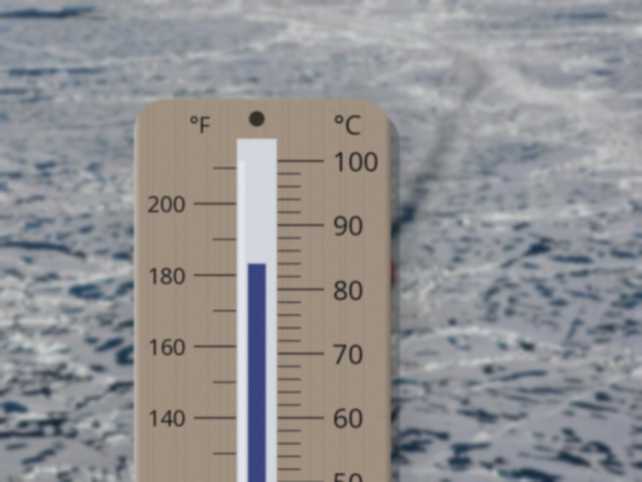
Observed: 84 °C
